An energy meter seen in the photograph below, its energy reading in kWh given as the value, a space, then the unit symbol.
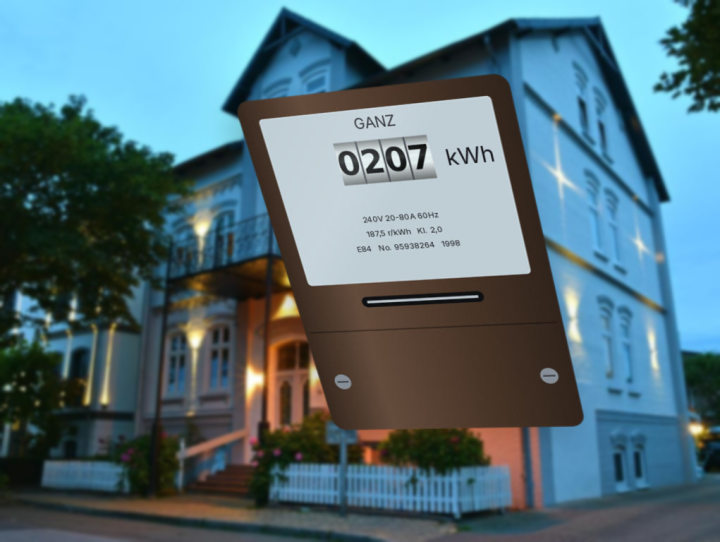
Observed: 207 kWh
